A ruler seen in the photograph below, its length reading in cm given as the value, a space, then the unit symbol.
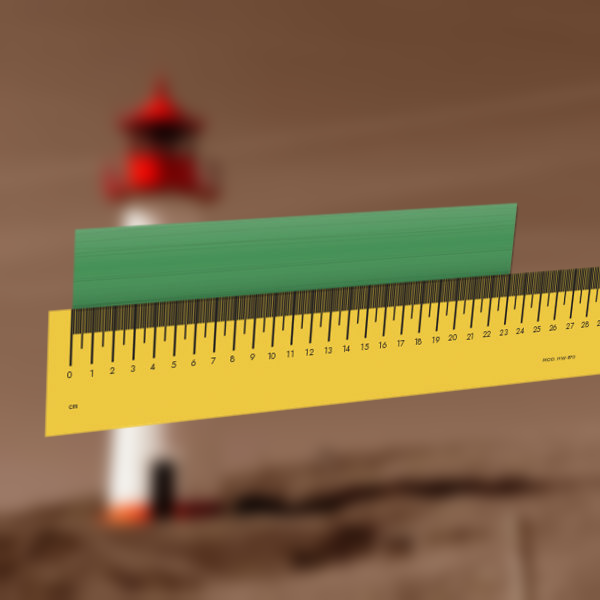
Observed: 23 cm
